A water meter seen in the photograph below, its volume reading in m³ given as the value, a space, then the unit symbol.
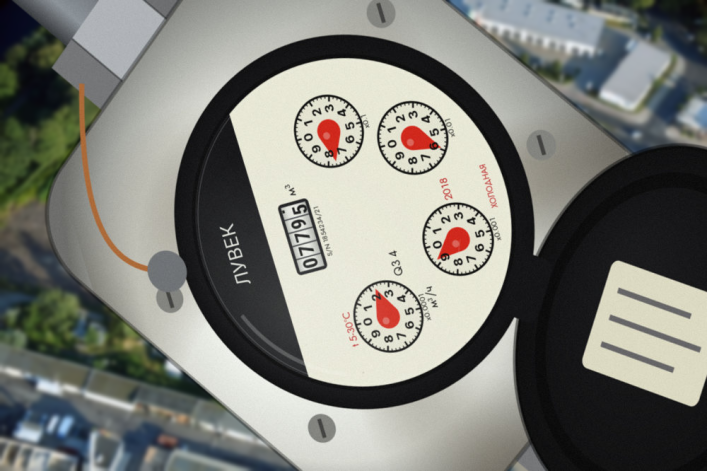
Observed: 7794.7592 m³
